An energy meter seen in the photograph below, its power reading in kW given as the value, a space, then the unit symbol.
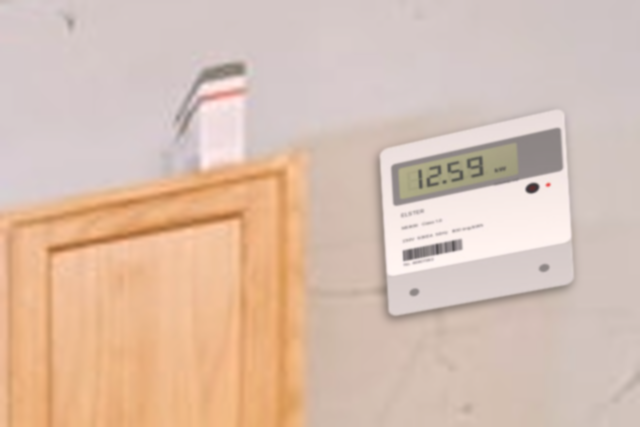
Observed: 12.59 kW
